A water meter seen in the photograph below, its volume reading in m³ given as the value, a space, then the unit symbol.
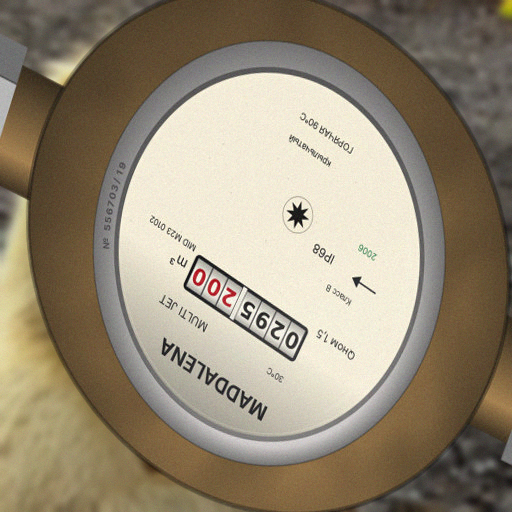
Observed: 295.200 m³
